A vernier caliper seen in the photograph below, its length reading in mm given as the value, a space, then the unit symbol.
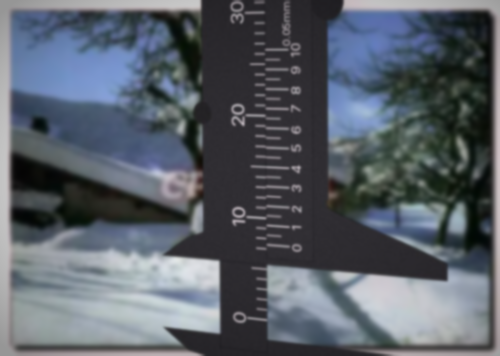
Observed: 7.4 mm
